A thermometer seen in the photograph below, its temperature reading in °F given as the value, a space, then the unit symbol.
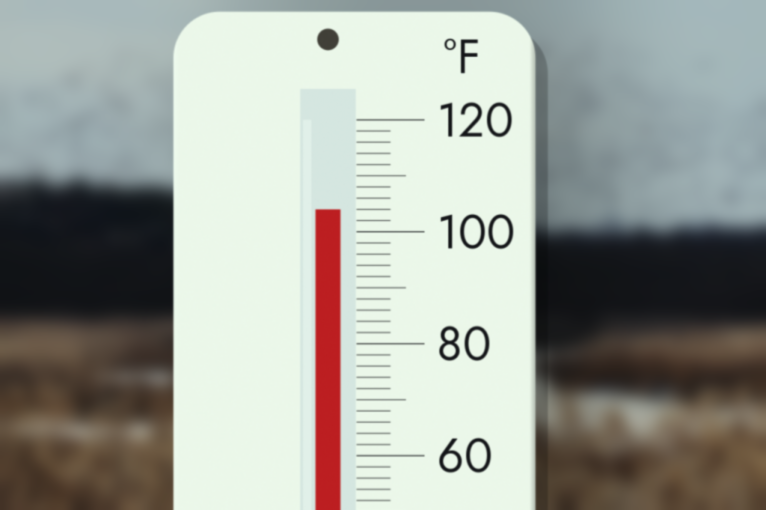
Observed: 104 °F
